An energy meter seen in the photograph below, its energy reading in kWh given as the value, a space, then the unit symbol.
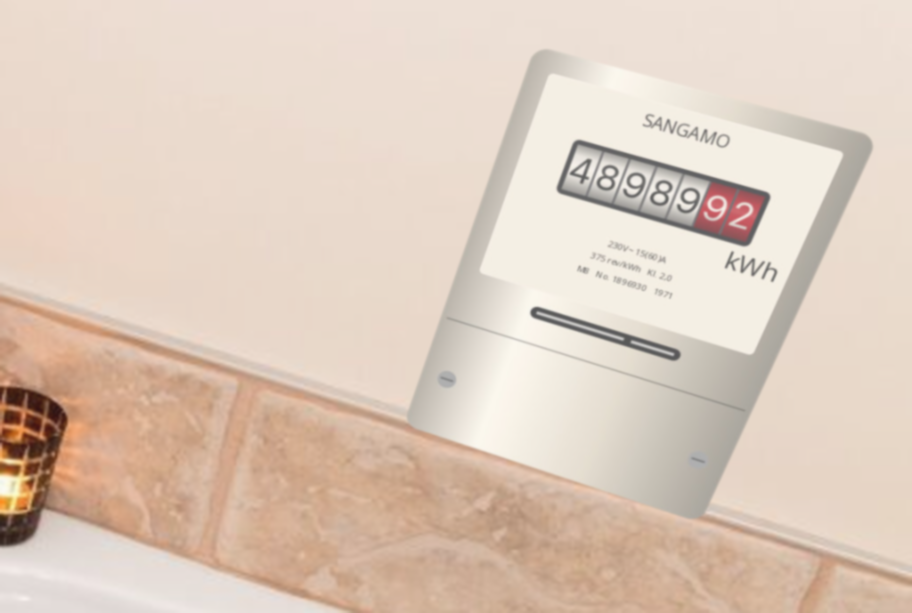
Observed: 48989.92 kWh
